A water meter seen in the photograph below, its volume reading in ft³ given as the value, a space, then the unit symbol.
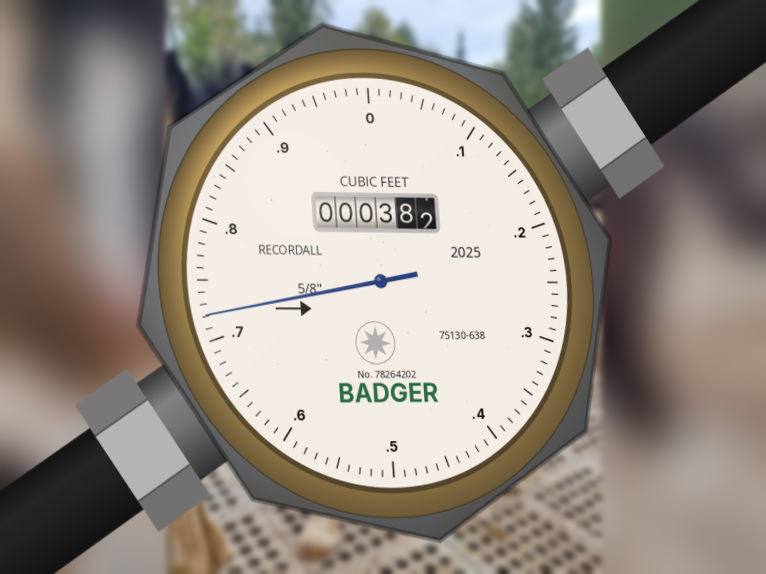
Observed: 381.72 ft³
